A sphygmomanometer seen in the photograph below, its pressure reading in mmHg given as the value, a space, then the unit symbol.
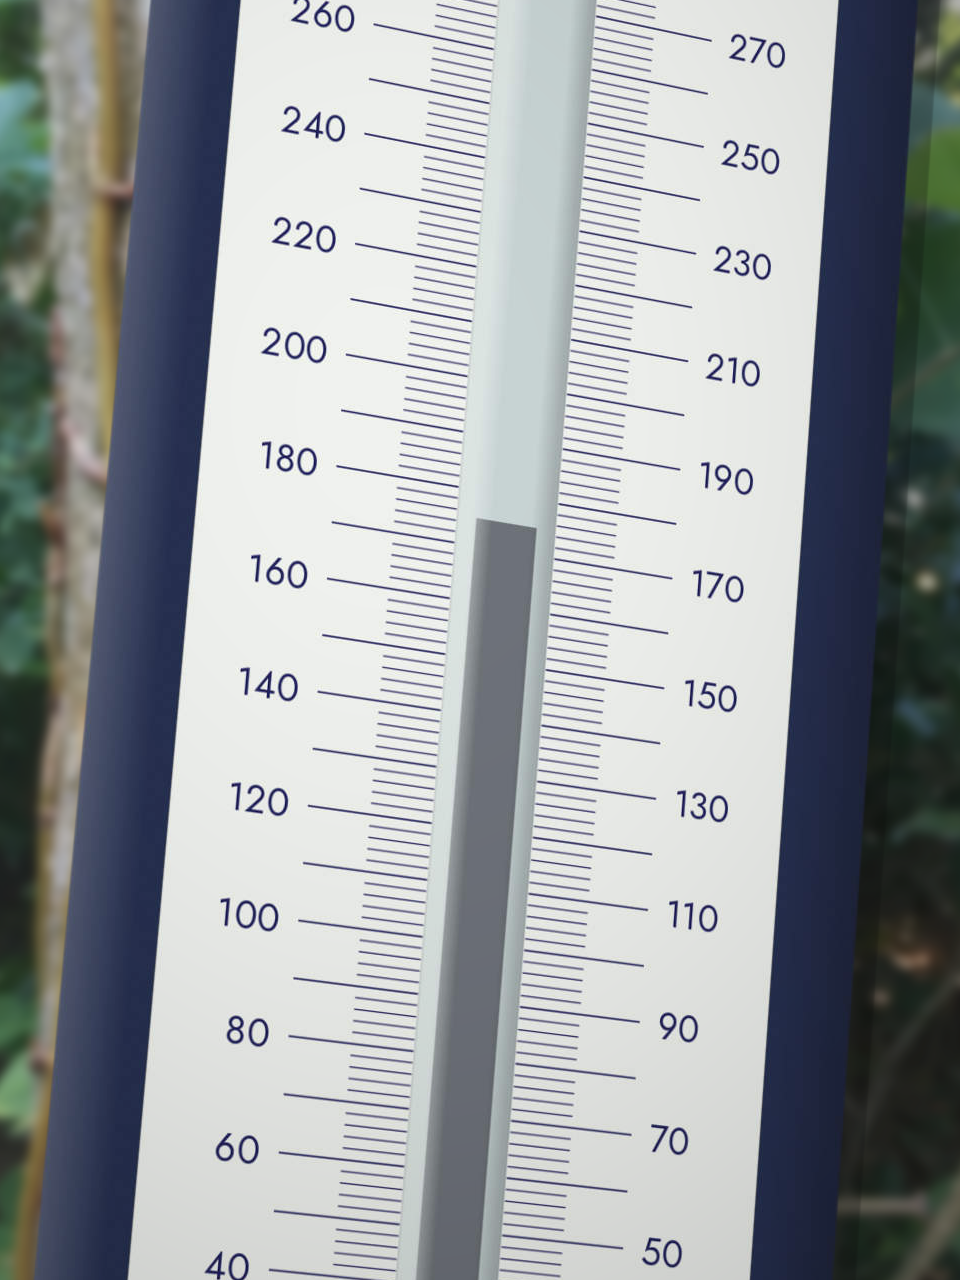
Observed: 175 mmHg
